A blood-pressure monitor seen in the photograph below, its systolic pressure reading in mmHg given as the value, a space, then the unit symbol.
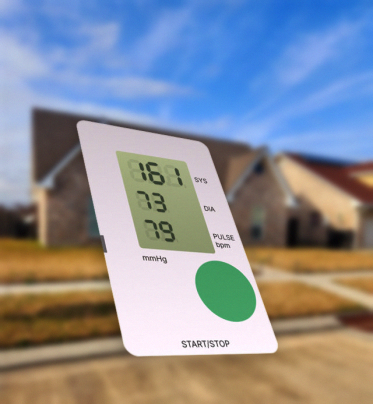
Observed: 161 mmHg
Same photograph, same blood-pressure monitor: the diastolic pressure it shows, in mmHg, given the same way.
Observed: 73 mmHg
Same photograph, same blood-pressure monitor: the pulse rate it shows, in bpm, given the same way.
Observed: 79 bpm
